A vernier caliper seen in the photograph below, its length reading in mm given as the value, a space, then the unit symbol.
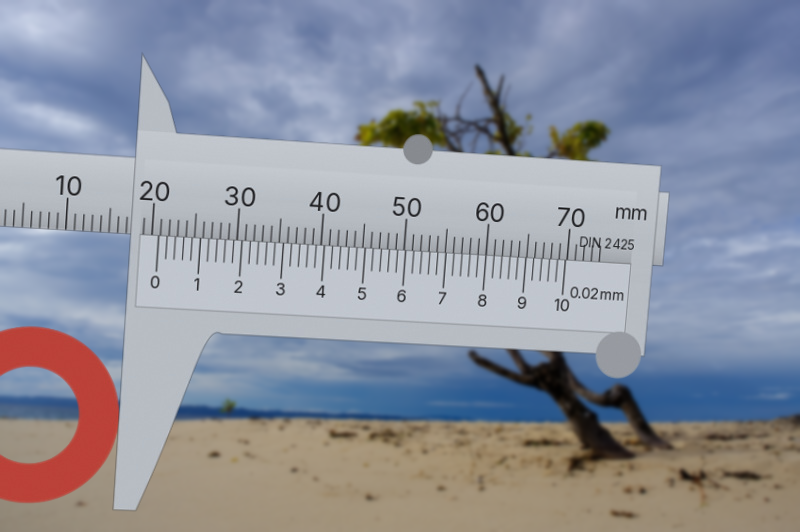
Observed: 20.8 mm
